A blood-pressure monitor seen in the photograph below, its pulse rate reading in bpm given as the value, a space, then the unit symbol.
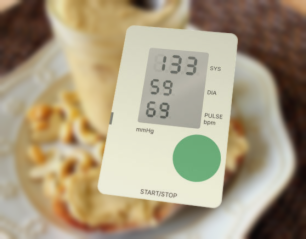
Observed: 69 bpm
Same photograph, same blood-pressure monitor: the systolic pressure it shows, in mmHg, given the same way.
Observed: 133 mmHg
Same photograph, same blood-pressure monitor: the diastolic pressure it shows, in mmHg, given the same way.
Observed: 59 mmHg
